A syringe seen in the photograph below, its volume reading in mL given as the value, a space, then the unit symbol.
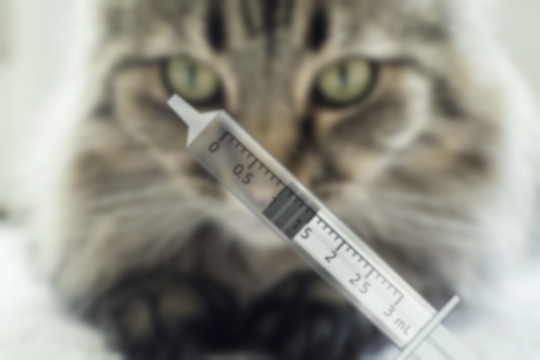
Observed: 1 mL
